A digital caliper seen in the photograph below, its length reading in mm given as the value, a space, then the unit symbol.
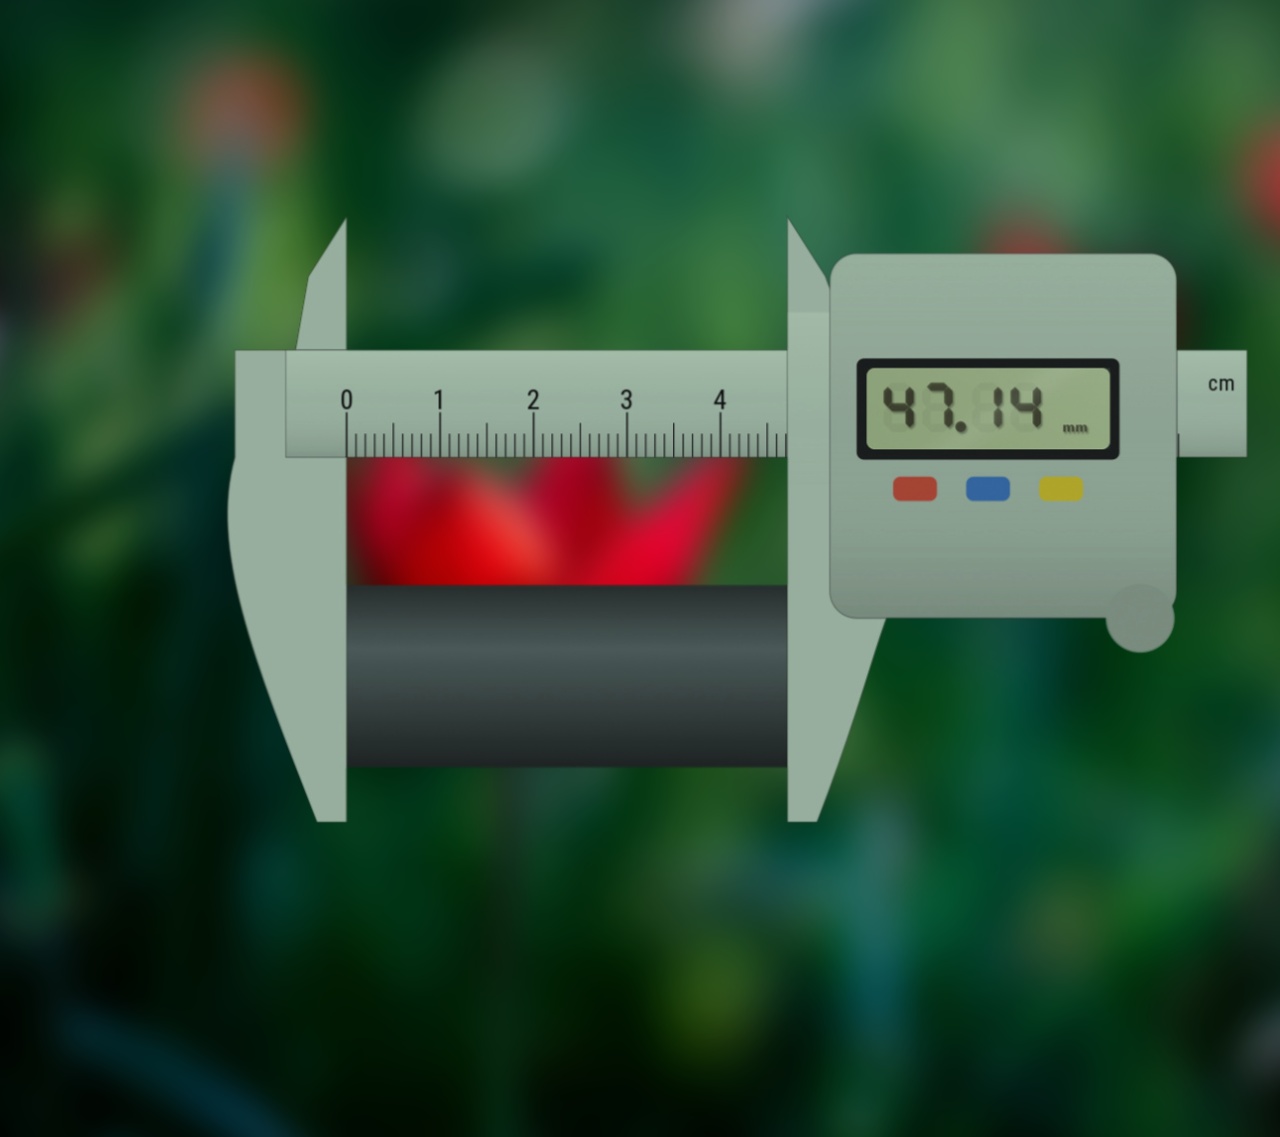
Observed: 47.14 mm
